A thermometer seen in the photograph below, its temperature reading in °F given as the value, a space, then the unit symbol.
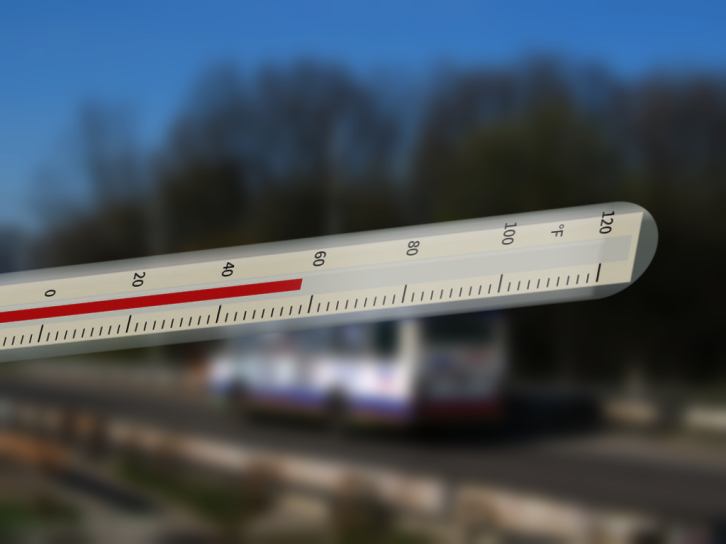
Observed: 57 °F
